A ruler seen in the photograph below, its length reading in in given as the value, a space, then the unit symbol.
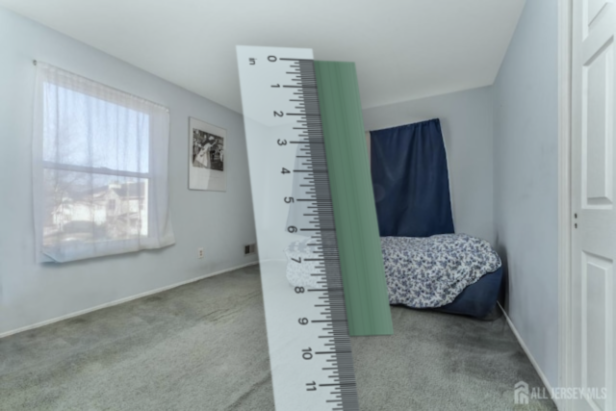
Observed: 9.5 in
